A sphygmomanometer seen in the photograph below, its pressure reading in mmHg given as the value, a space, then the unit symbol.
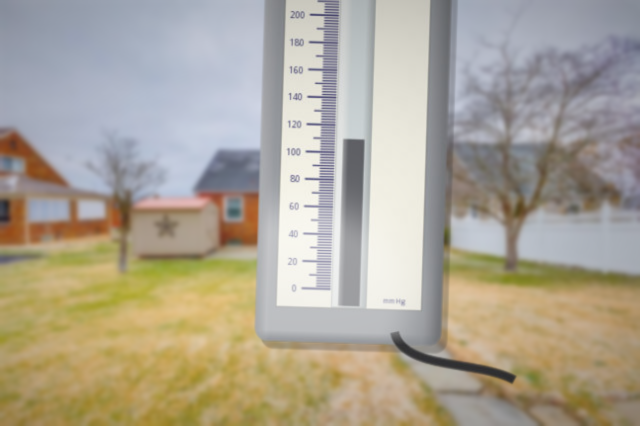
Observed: 110 mmHg
